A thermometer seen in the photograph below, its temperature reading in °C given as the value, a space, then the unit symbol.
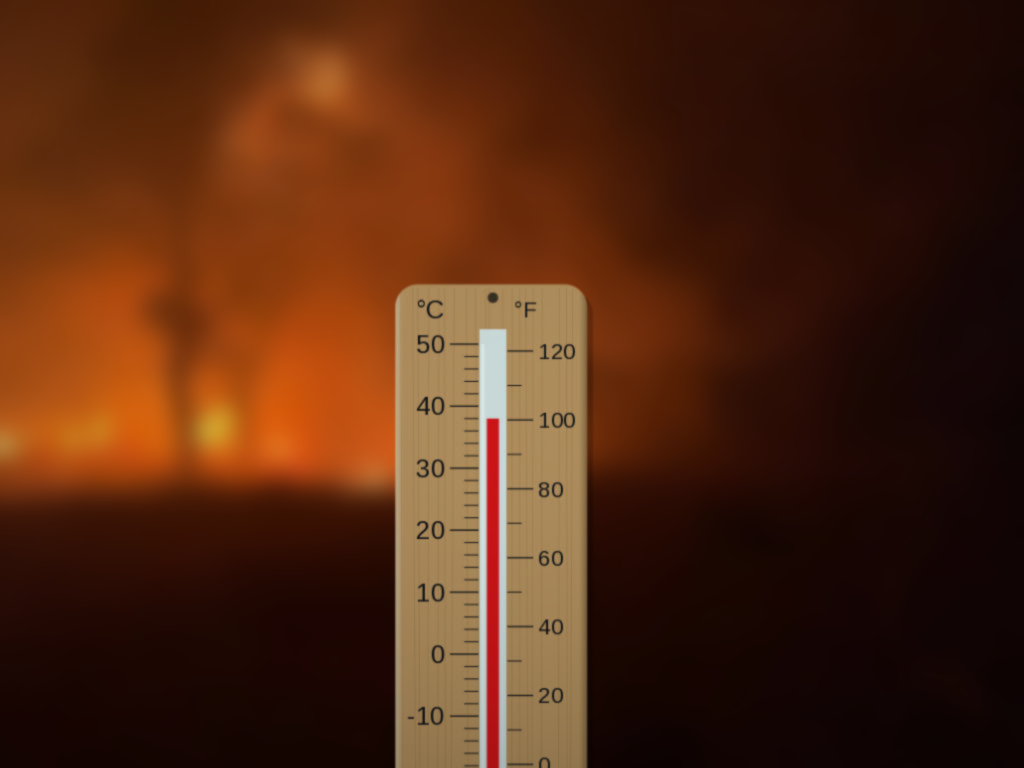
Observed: 38 °C
